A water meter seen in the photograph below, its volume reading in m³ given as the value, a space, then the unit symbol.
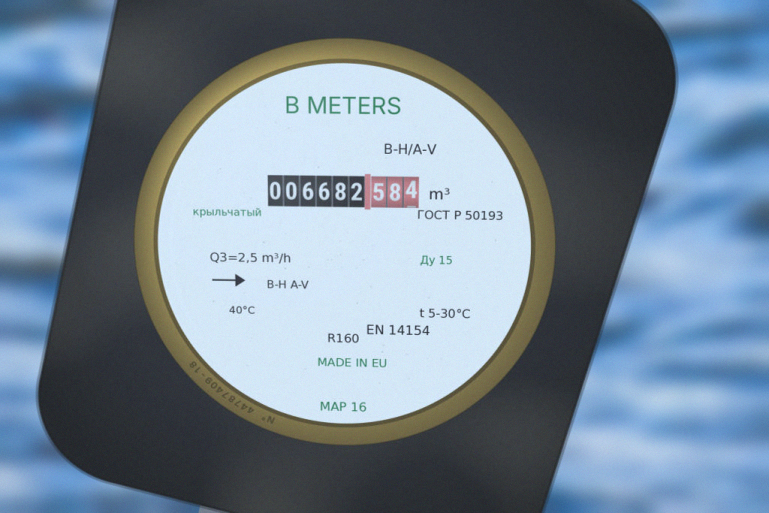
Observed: 6682.584 m³
